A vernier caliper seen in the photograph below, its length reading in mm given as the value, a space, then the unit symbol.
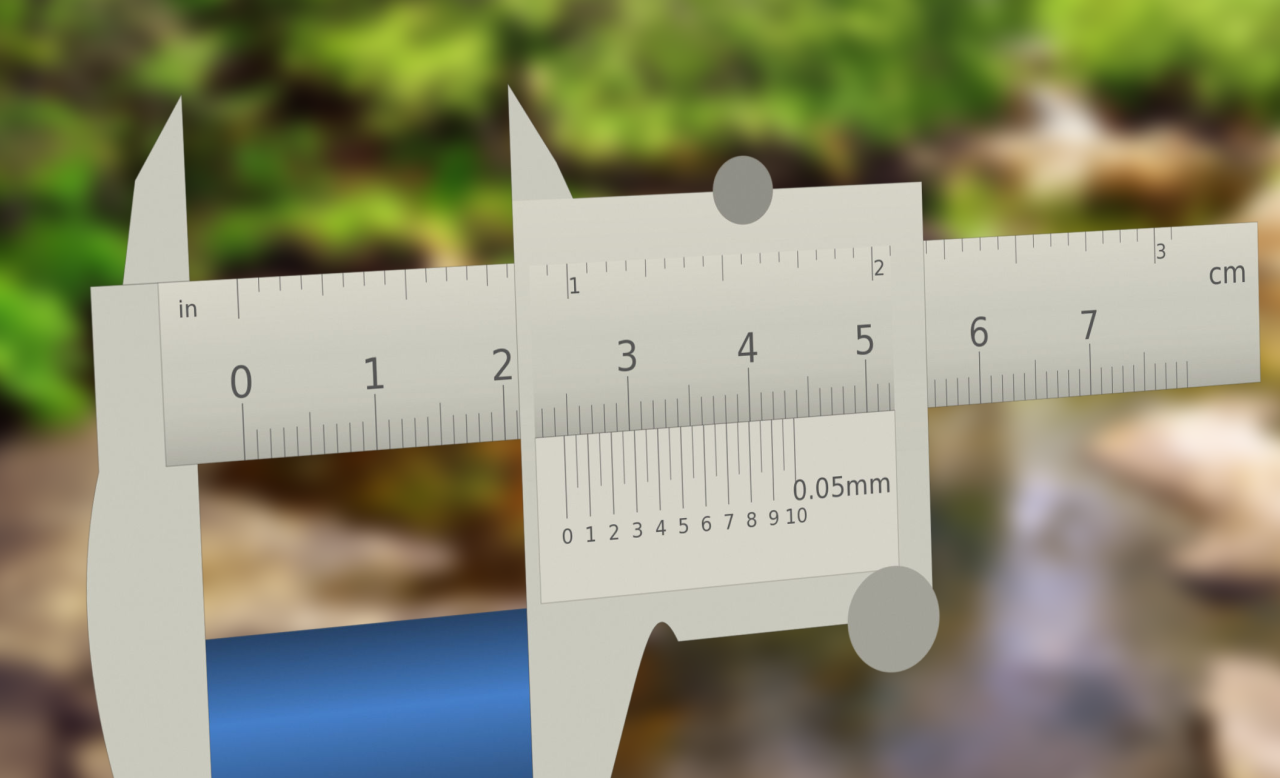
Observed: 24.7 mm
